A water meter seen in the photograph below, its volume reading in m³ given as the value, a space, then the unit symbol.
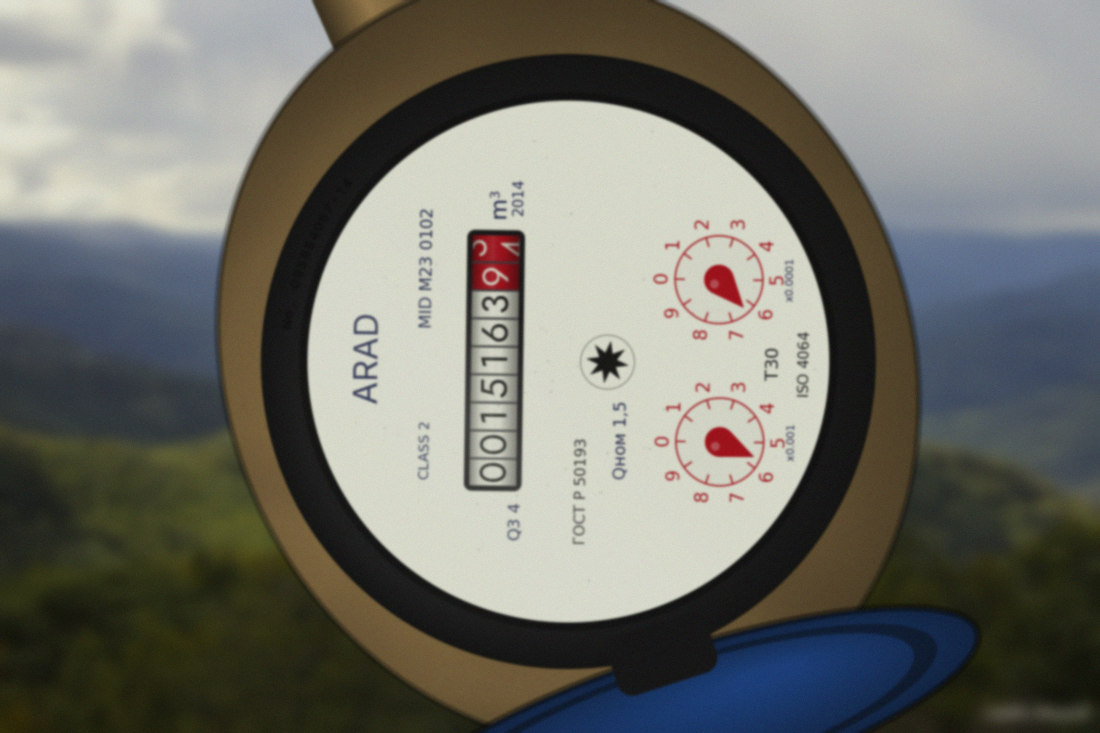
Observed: 15163.9356 m³
